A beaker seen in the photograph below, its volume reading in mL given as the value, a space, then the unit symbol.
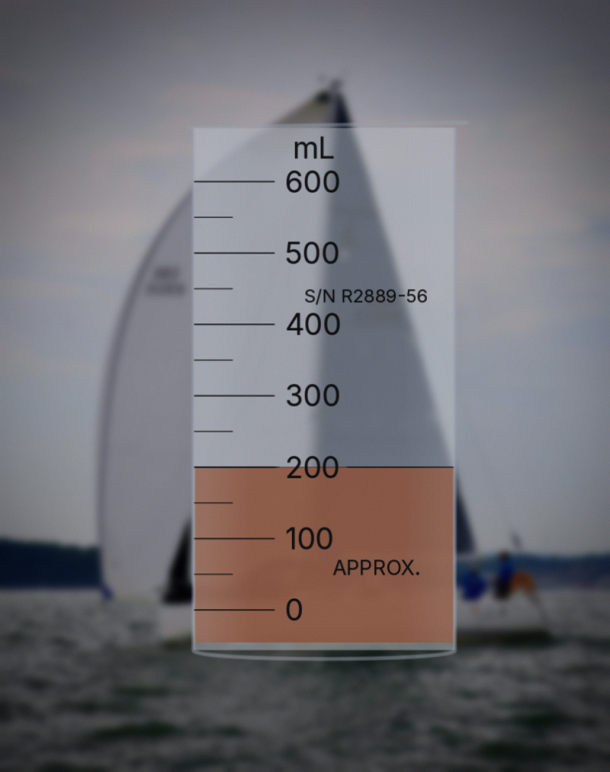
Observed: 200 mL
